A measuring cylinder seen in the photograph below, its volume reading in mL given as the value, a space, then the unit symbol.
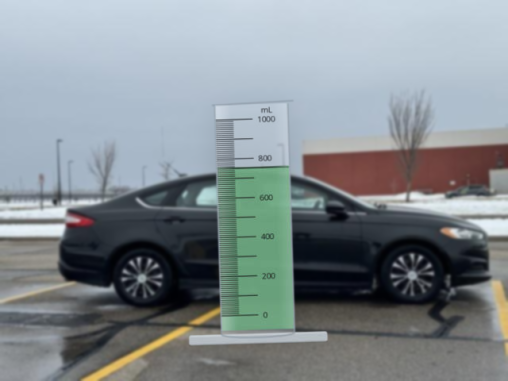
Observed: 750 mL
